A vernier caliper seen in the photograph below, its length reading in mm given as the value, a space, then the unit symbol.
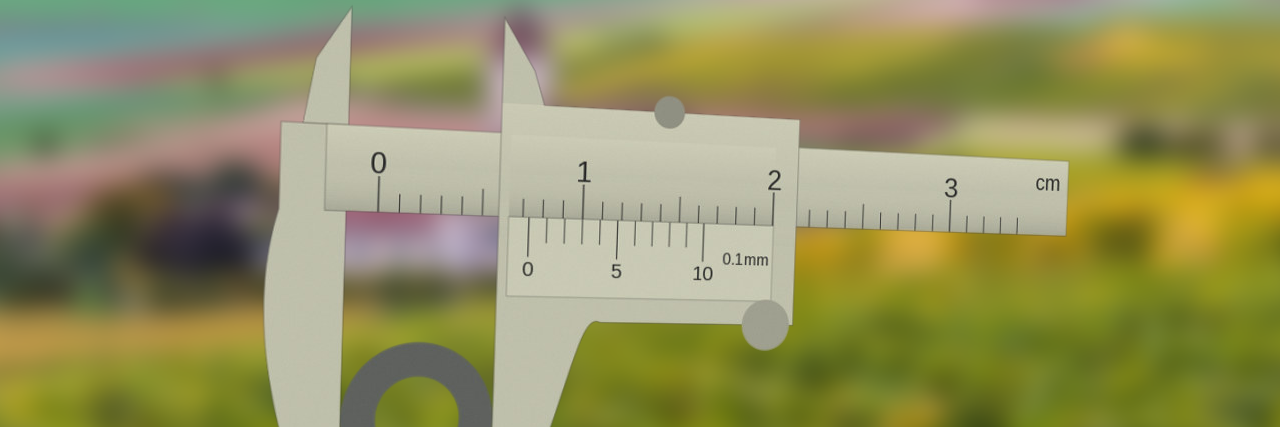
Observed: 7.3 mm
